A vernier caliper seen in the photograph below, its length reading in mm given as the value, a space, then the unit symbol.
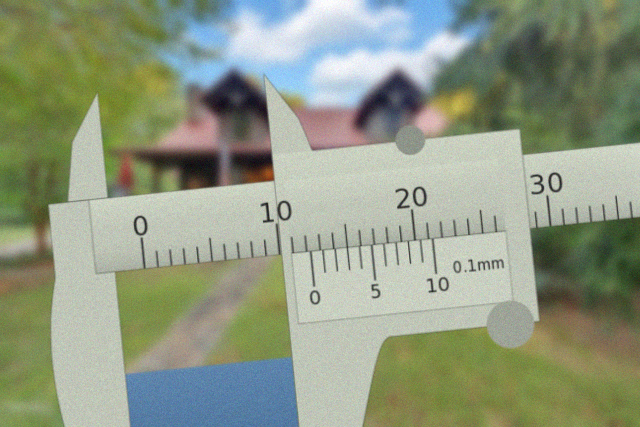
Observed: 12.3 mm
